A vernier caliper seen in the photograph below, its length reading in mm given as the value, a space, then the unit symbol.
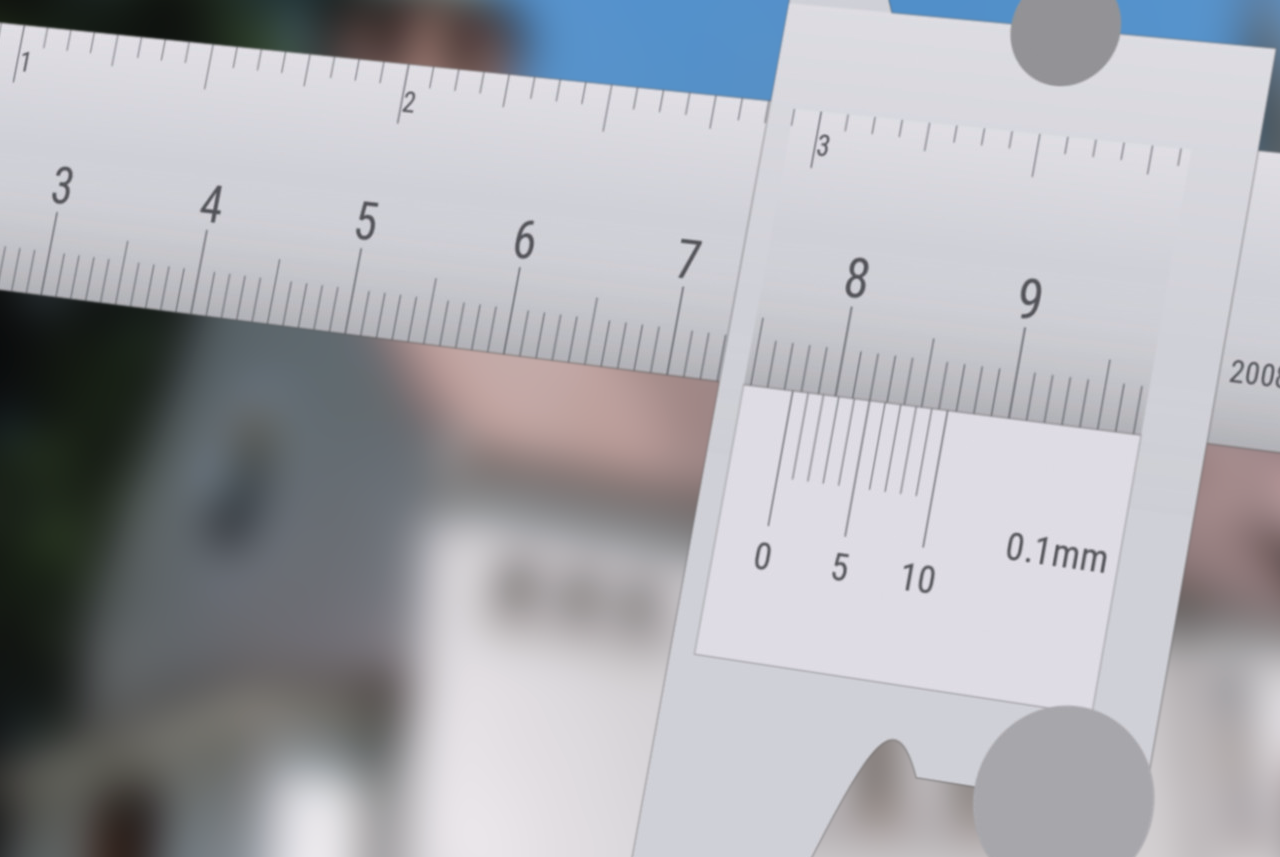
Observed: 77.5 mm
